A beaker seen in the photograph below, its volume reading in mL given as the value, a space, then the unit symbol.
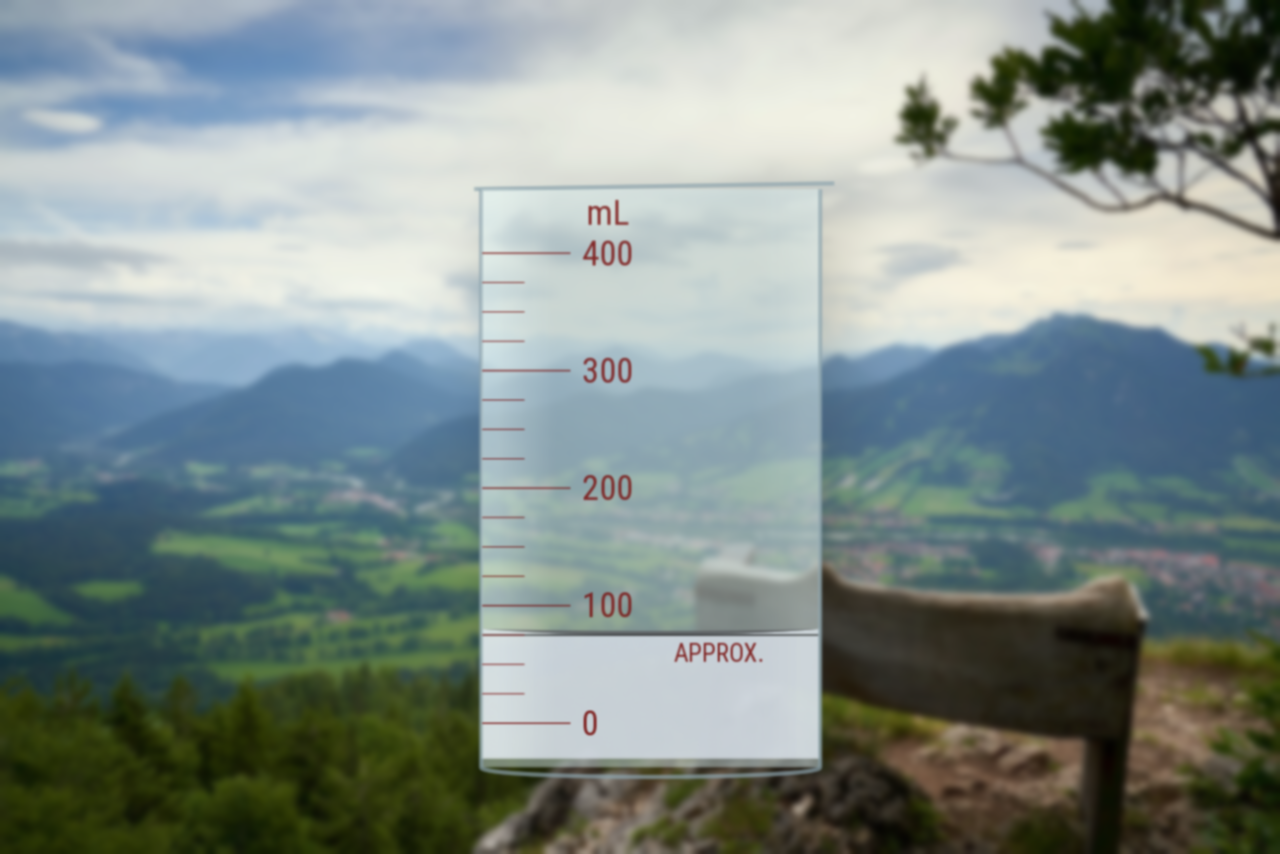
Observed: 75 mL
